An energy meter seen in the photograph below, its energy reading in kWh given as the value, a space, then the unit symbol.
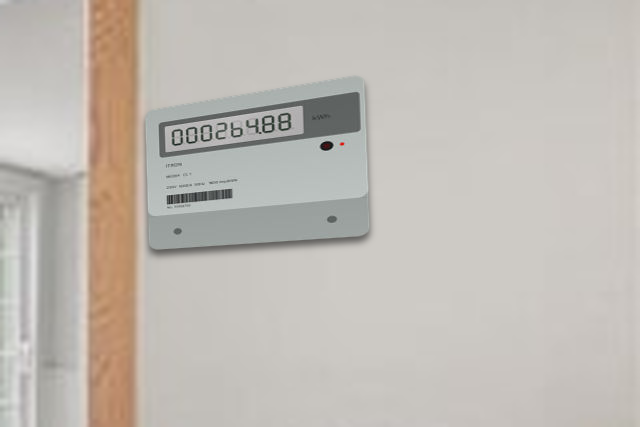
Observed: 264.88 kWh
